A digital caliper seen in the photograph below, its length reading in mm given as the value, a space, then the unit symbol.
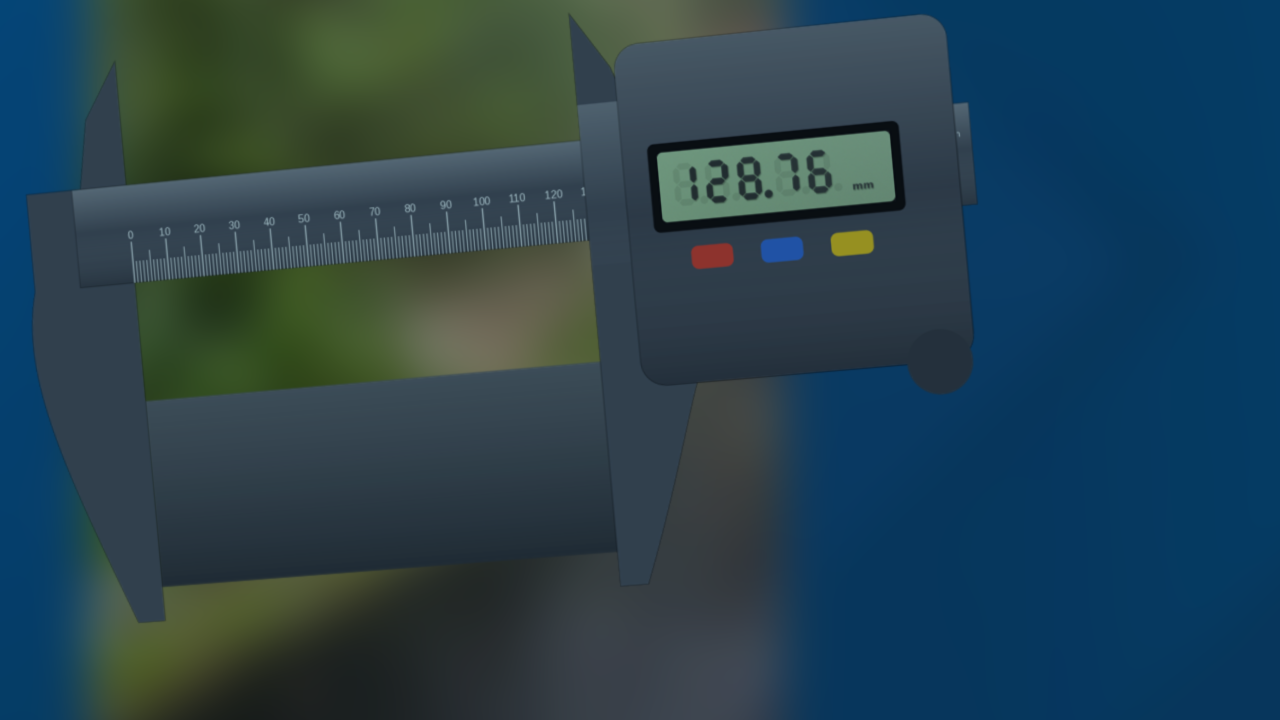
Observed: 128.76 mm
